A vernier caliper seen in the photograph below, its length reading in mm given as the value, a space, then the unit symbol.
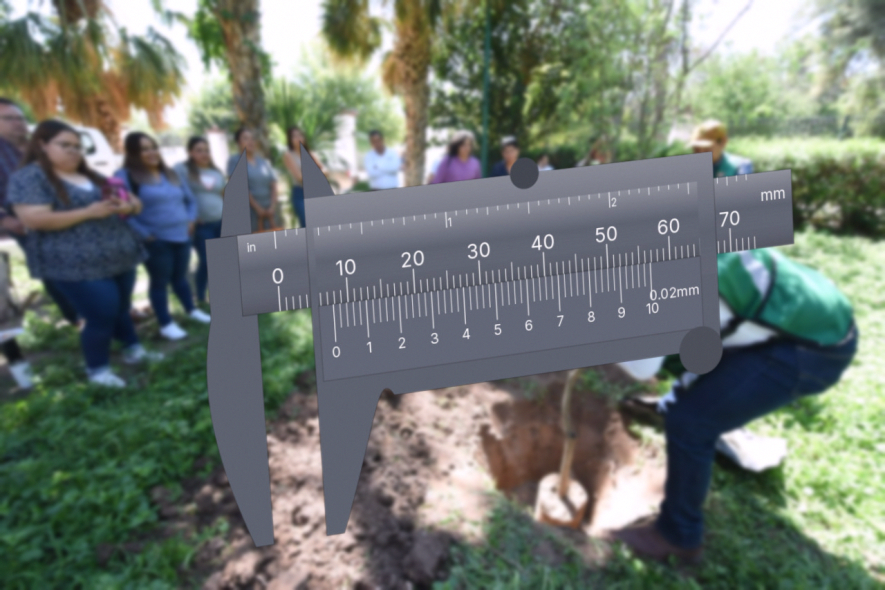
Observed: 7.8 mm
